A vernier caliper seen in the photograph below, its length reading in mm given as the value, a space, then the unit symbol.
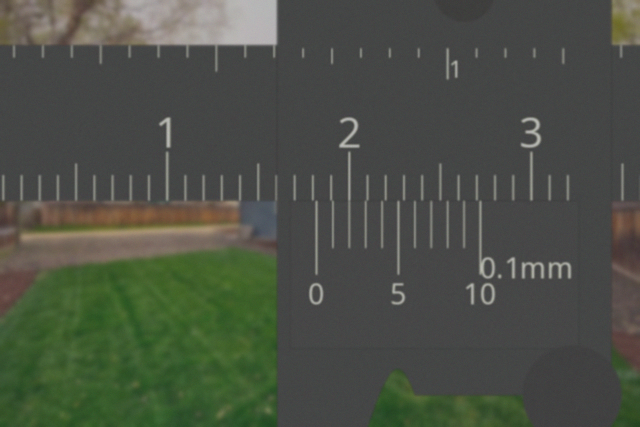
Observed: 18.2 mm
